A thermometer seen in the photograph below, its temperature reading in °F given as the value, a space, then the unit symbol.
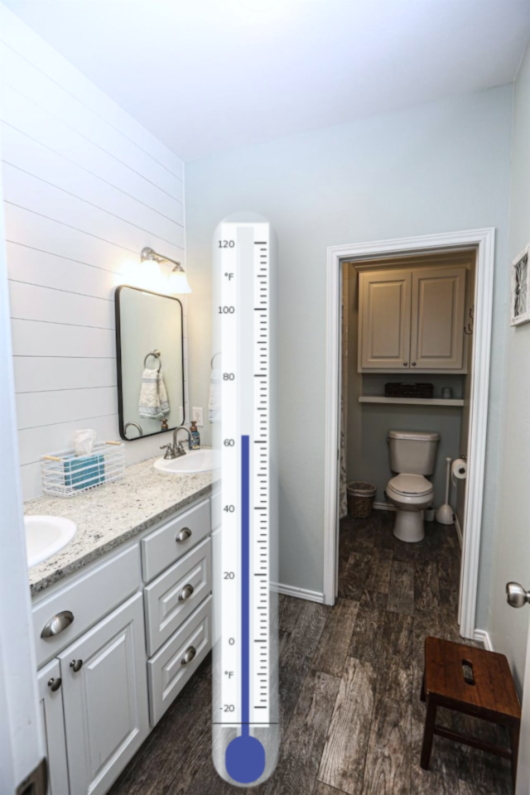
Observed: 62 °F
